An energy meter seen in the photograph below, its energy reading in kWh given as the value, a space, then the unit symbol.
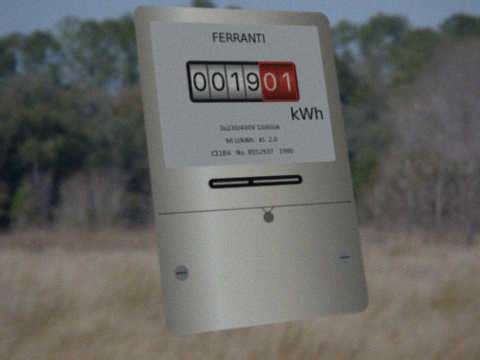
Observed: 19.01 kWh
